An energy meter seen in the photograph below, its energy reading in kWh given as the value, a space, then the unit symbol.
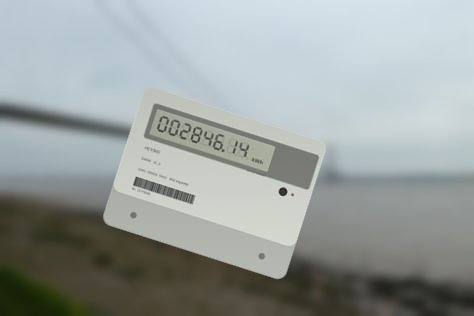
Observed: 2846.14 kWh
